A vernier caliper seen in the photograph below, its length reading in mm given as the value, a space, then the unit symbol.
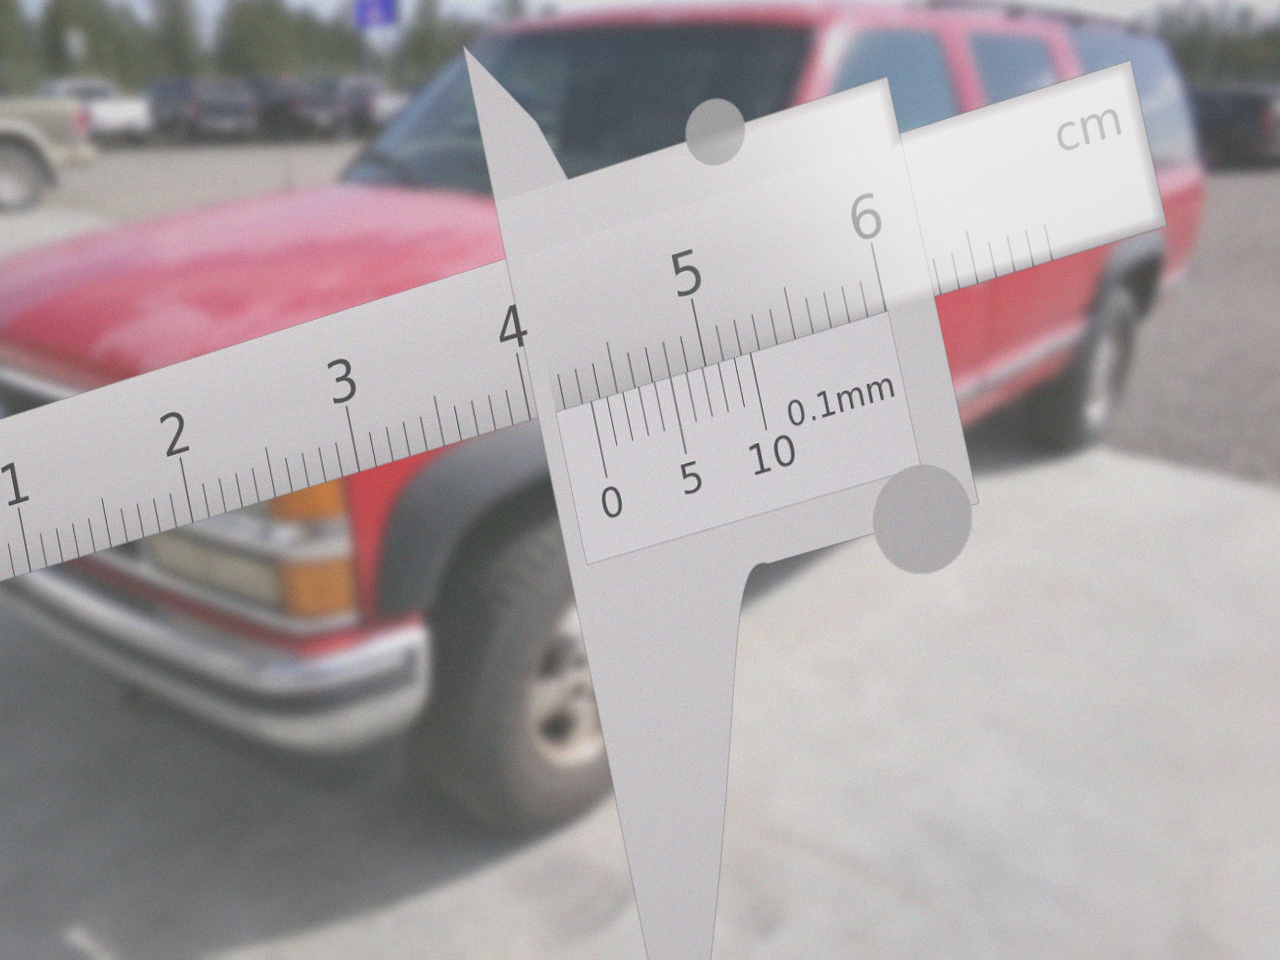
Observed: 43.5 mm
